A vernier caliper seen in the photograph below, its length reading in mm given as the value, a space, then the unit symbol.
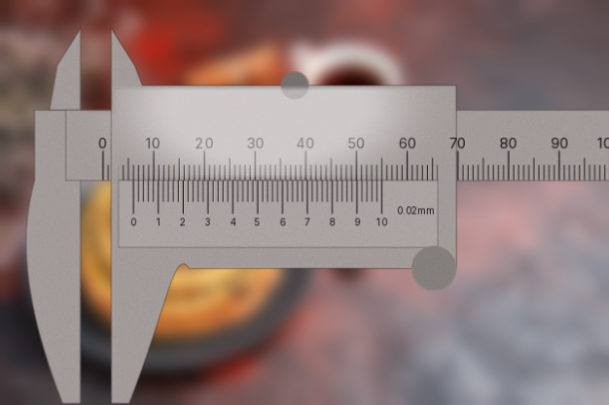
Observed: 6.0 mm
